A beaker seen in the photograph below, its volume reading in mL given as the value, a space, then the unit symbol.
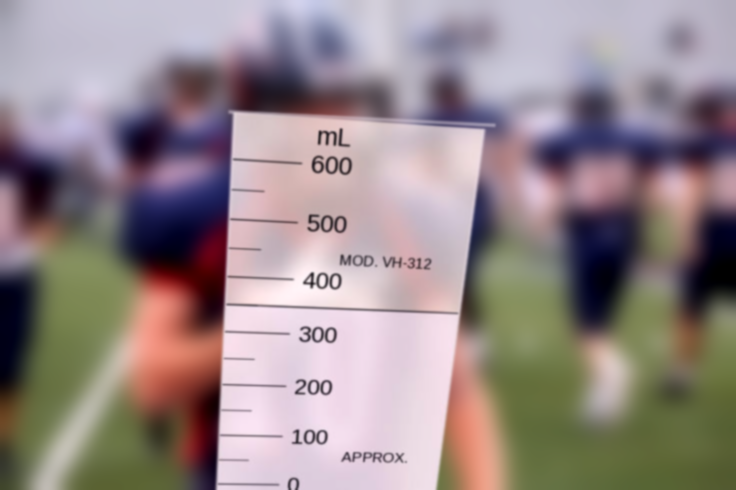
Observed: 350 mL
